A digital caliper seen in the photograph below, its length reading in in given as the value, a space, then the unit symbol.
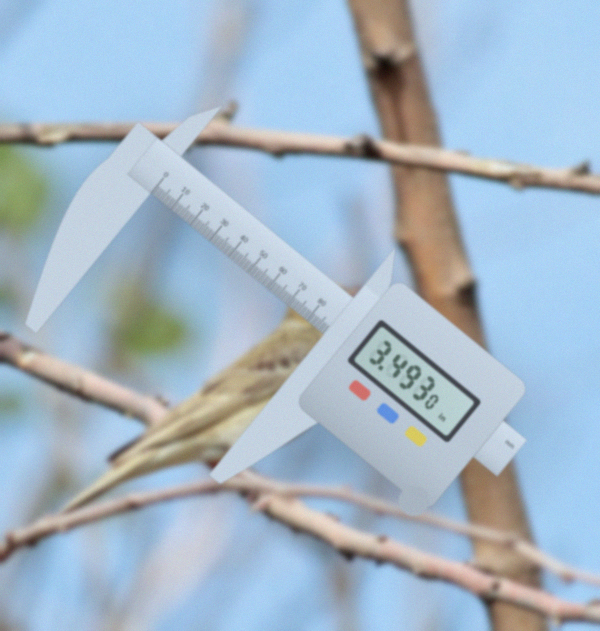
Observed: 3.4930 in
